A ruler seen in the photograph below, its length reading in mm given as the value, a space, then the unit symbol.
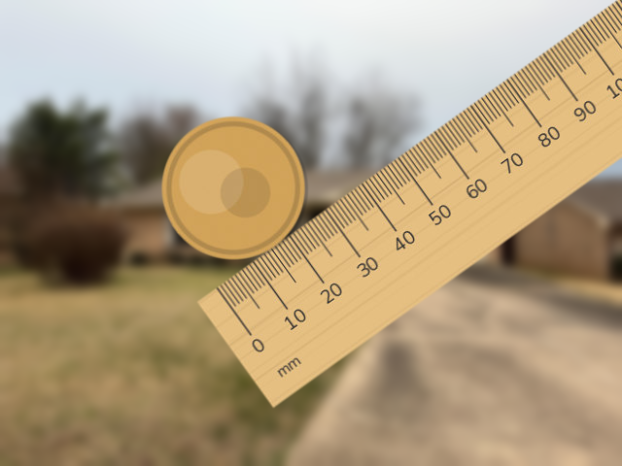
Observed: 32 mm
